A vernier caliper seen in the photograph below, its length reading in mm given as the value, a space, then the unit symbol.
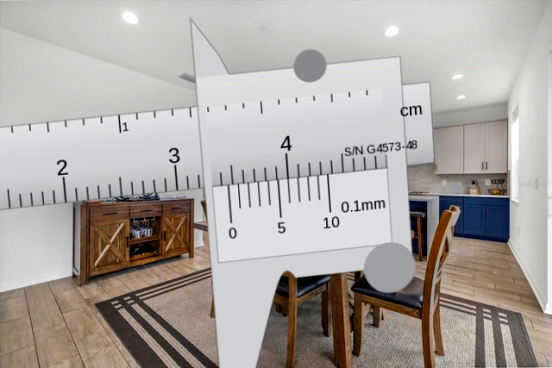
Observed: 34.6 mm
